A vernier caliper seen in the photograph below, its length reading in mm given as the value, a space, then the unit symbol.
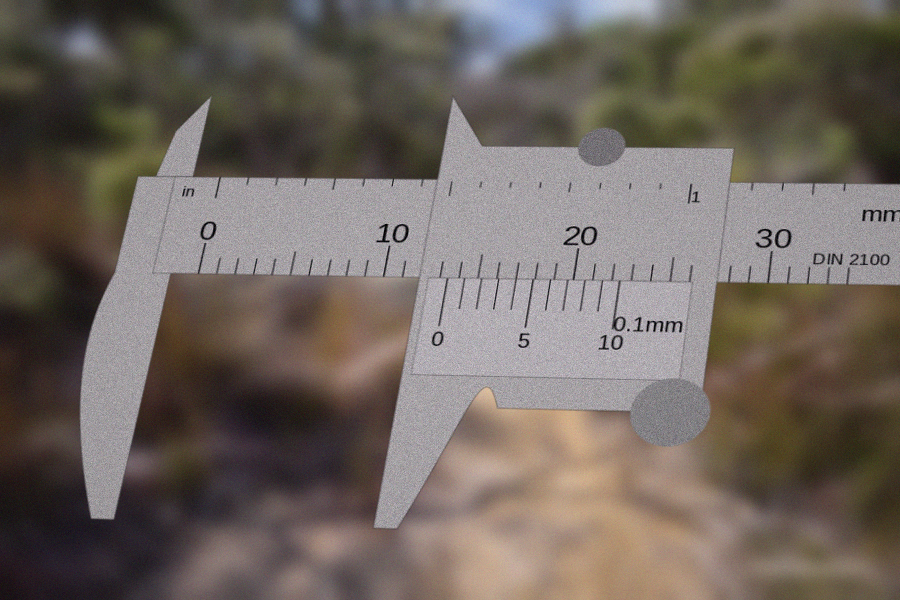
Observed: 13.4 mm
